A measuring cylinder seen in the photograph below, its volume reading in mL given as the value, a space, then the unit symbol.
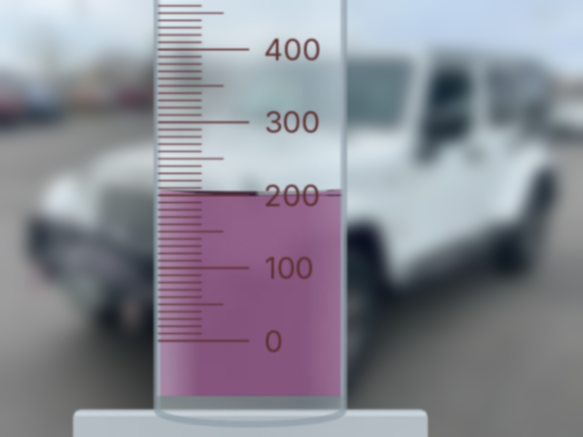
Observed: 200 mL
